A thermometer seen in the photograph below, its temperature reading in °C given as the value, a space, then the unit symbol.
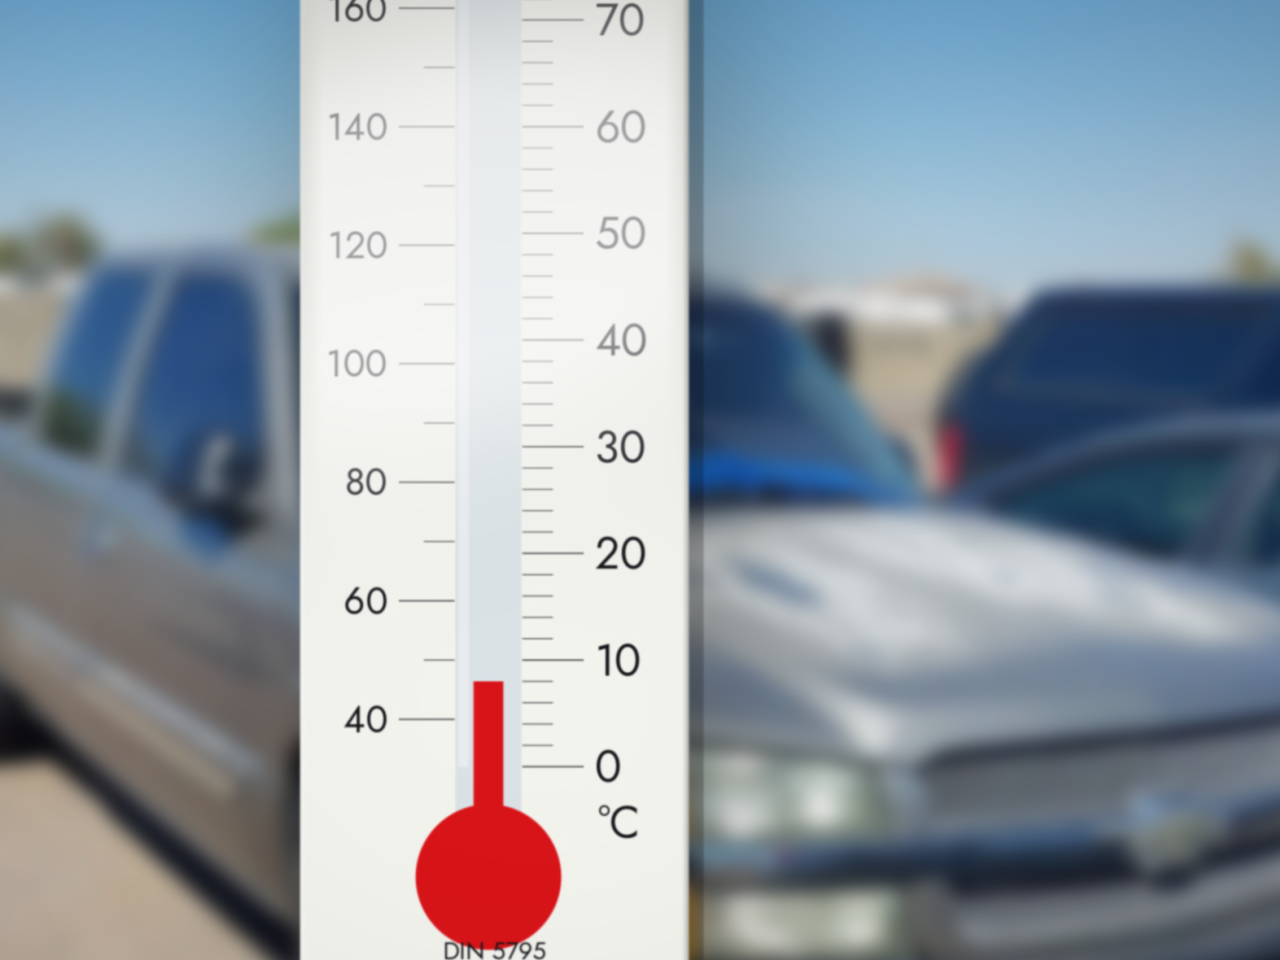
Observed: 8 °C
